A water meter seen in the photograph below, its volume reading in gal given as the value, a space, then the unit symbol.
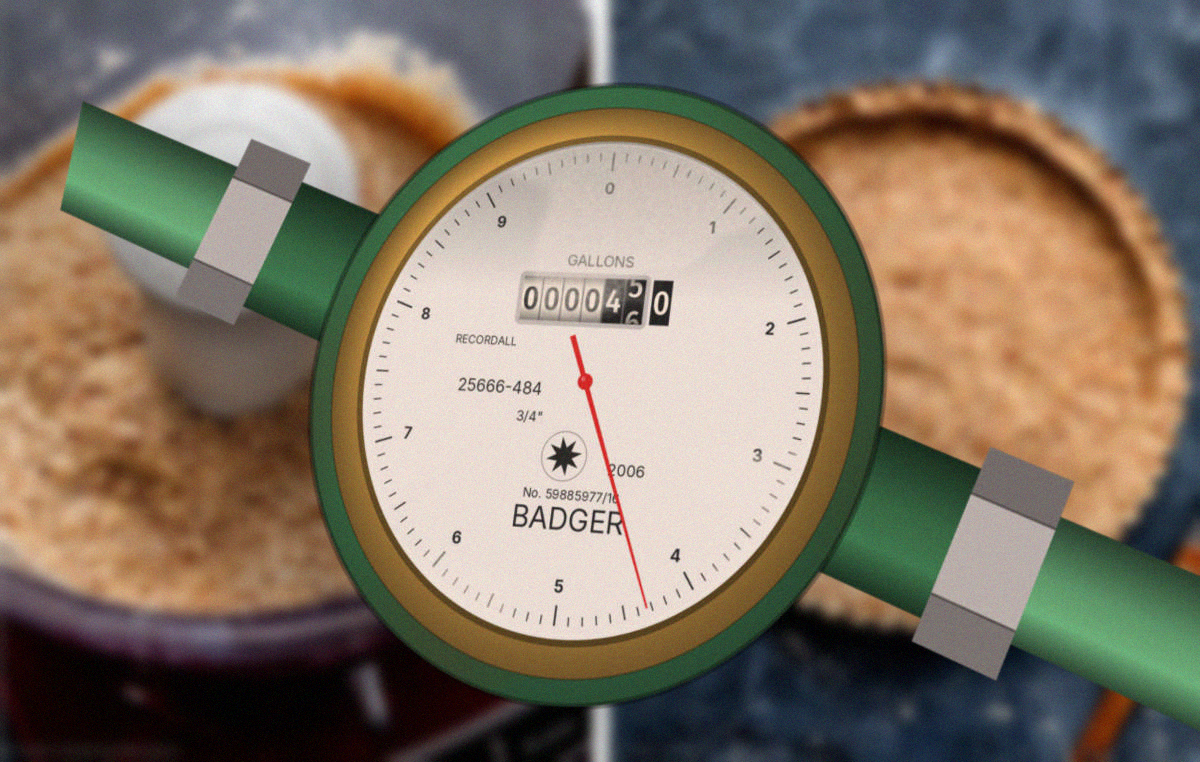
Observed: 454.3 gal
